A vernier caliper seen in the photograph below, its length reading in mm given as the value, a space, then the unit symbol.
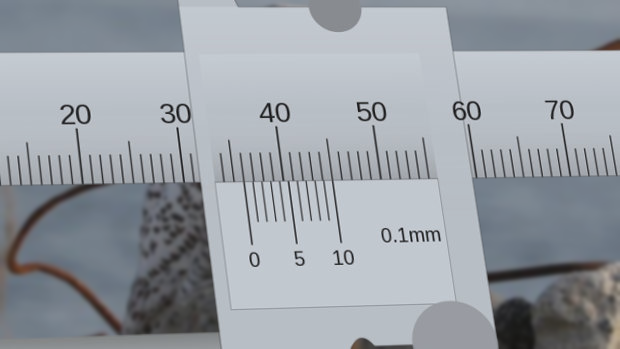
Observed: 36.0 mm
